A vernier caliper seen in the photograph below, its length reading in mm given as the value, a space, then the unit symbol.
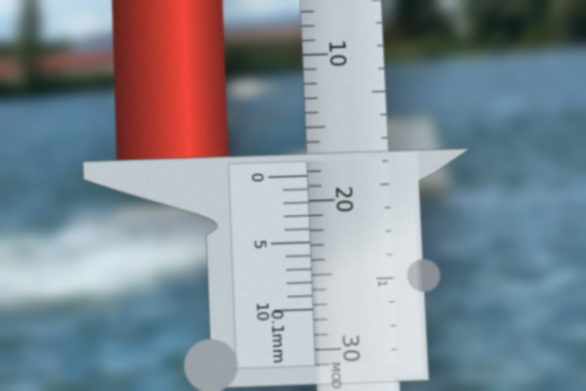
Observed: 18.3 mm
